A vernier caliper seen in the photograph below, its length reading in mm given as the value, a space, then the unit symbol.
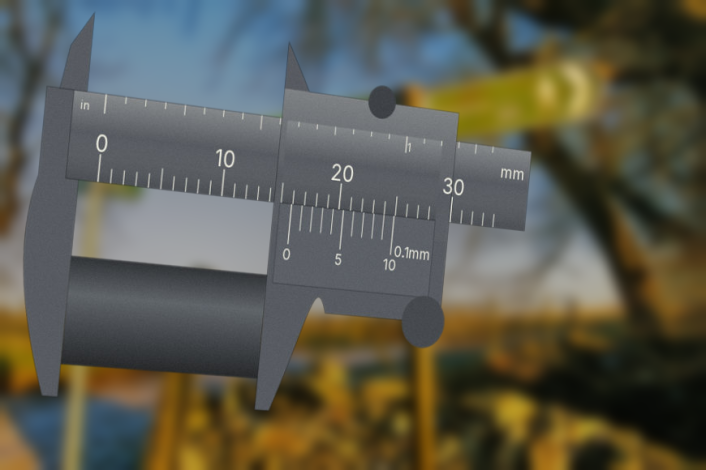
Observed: 15.9 mm
